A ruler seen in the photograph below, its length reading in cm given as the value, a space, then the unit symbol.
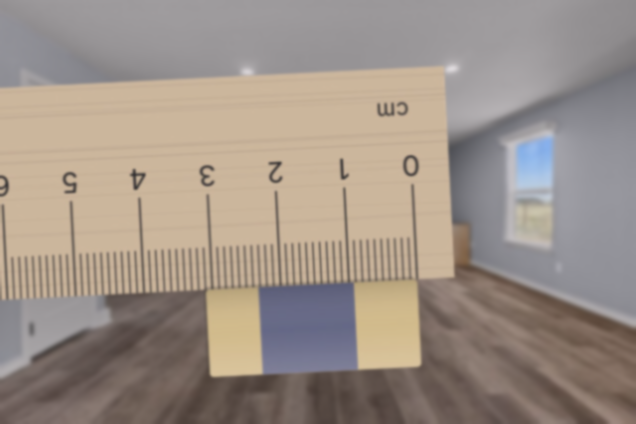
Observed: 3.1 cm
